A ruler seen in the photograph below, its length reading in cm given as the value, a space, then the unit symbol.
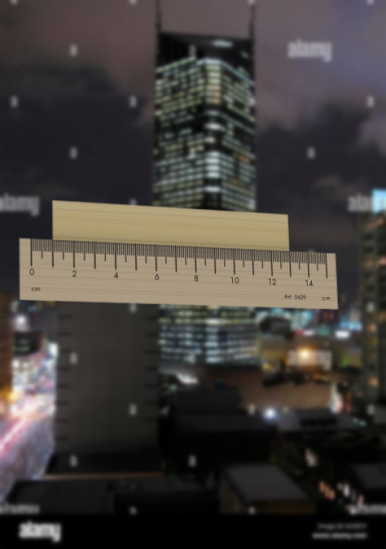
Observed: 12 cm
